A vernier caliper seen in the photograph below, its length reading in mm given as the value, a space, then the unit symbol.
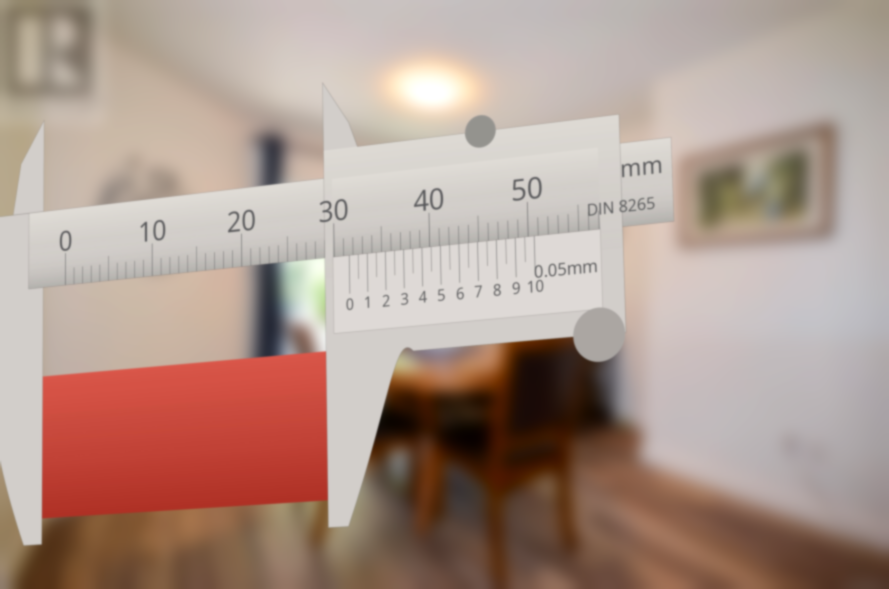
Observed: 31.6 mm
